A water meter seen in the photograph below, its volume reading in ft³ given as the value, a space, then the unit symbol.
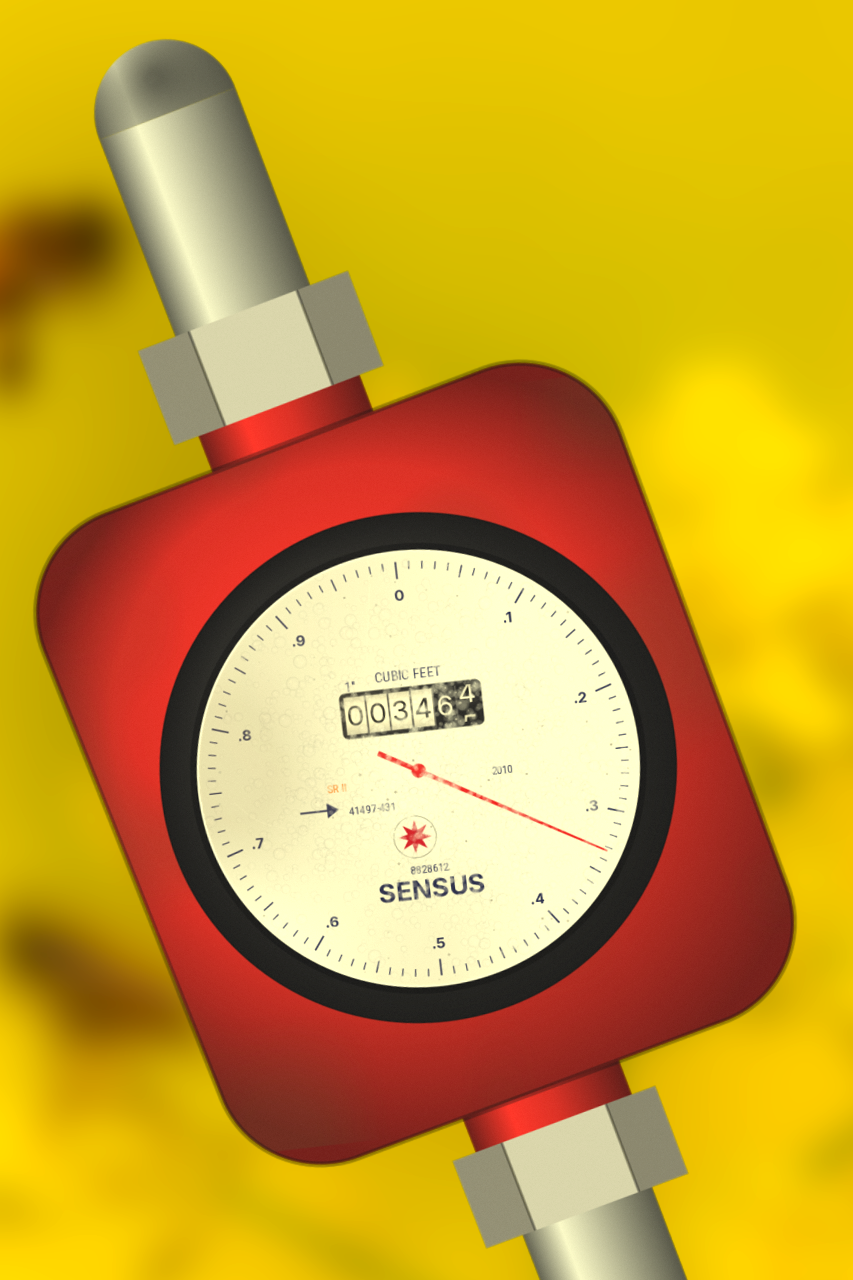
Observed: 3464.33 ft³
